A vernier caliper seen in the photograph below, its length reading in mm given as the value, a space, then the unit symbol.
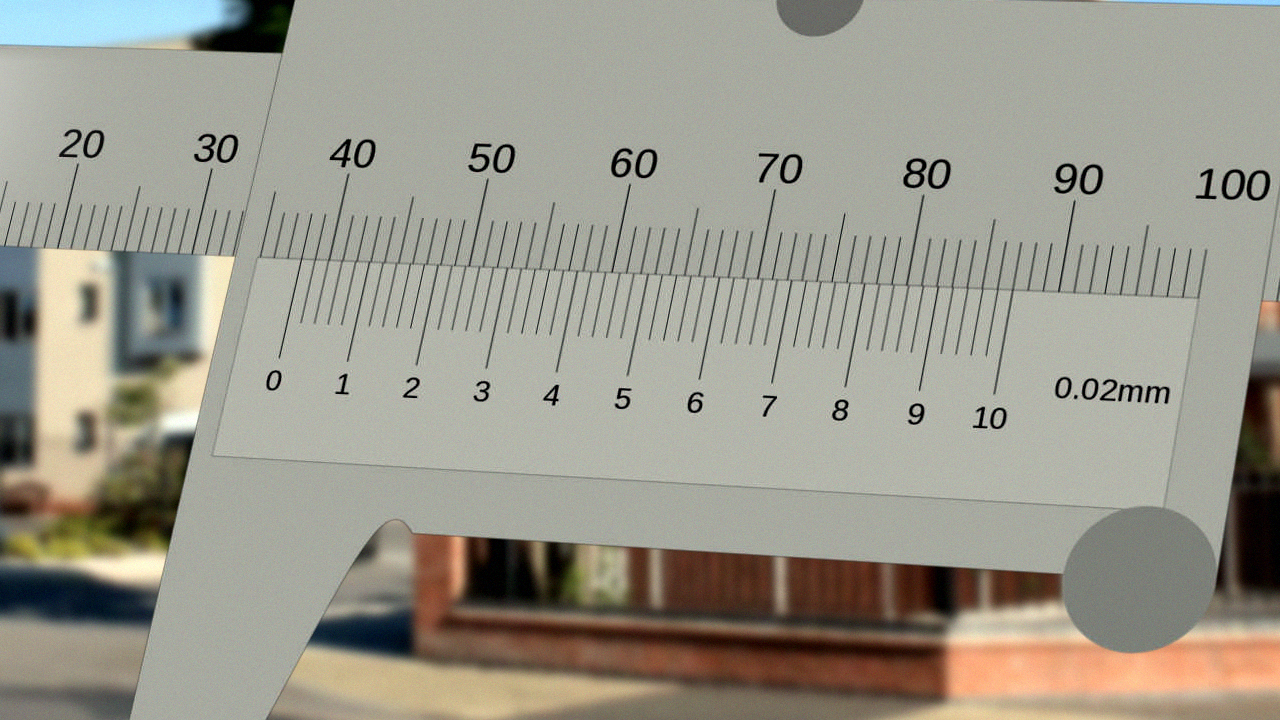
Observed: 38.0 mm
